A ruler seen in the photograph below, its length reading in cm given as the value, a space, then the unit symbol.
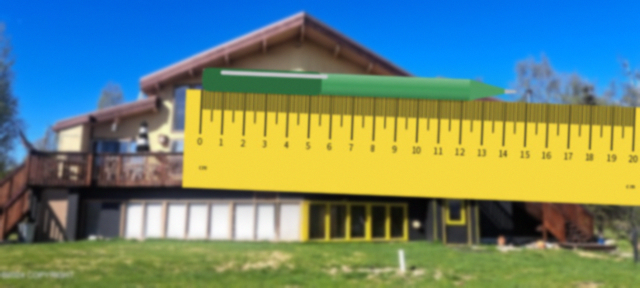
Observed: 14.5 cm
